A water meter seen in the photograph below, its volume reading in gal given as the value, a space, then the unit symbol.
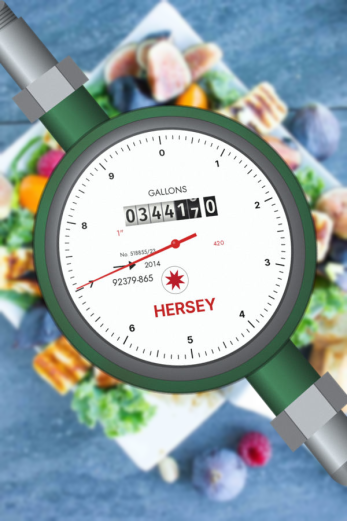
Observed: 344167.0 gal
